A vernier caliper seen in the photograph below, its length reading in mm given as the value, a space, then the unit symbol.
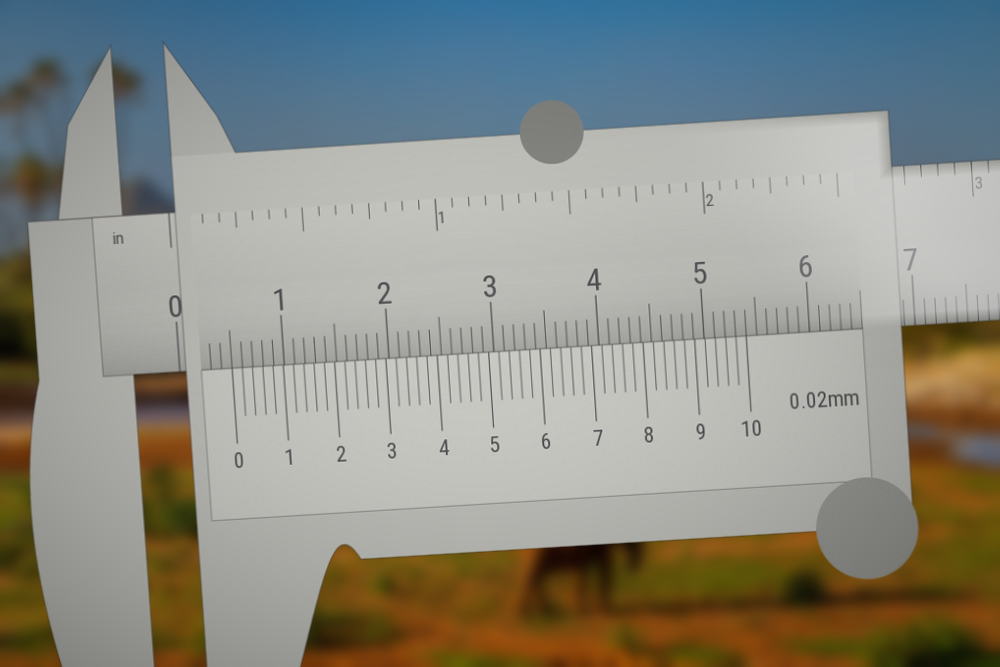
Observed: 5.0 mm
